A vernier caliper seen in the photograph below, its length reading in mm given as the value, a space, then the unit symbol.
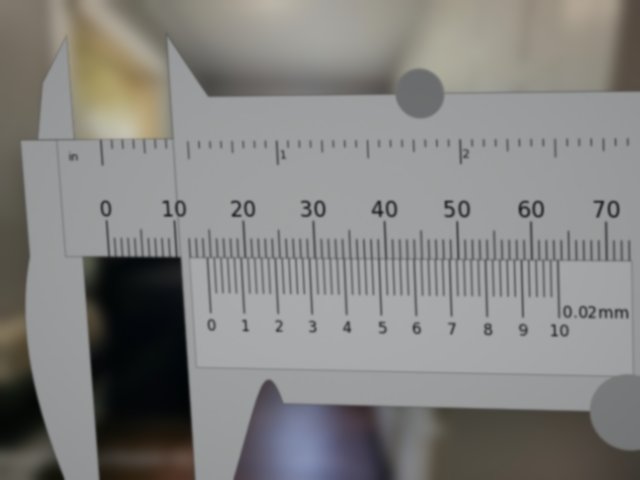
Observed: 14.5 mm
